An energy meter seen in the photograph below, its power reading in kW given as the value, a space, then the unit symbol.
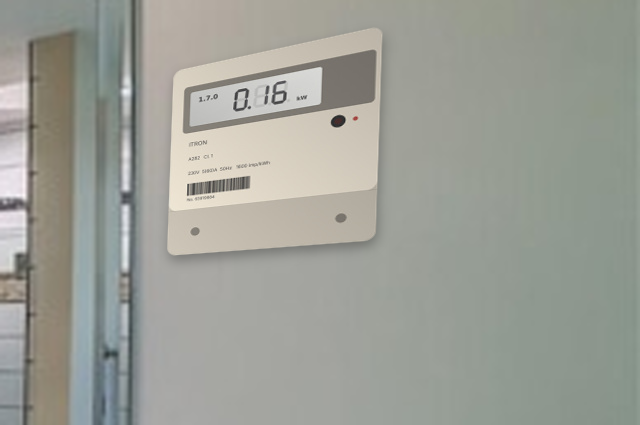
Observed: 0.16 kW
